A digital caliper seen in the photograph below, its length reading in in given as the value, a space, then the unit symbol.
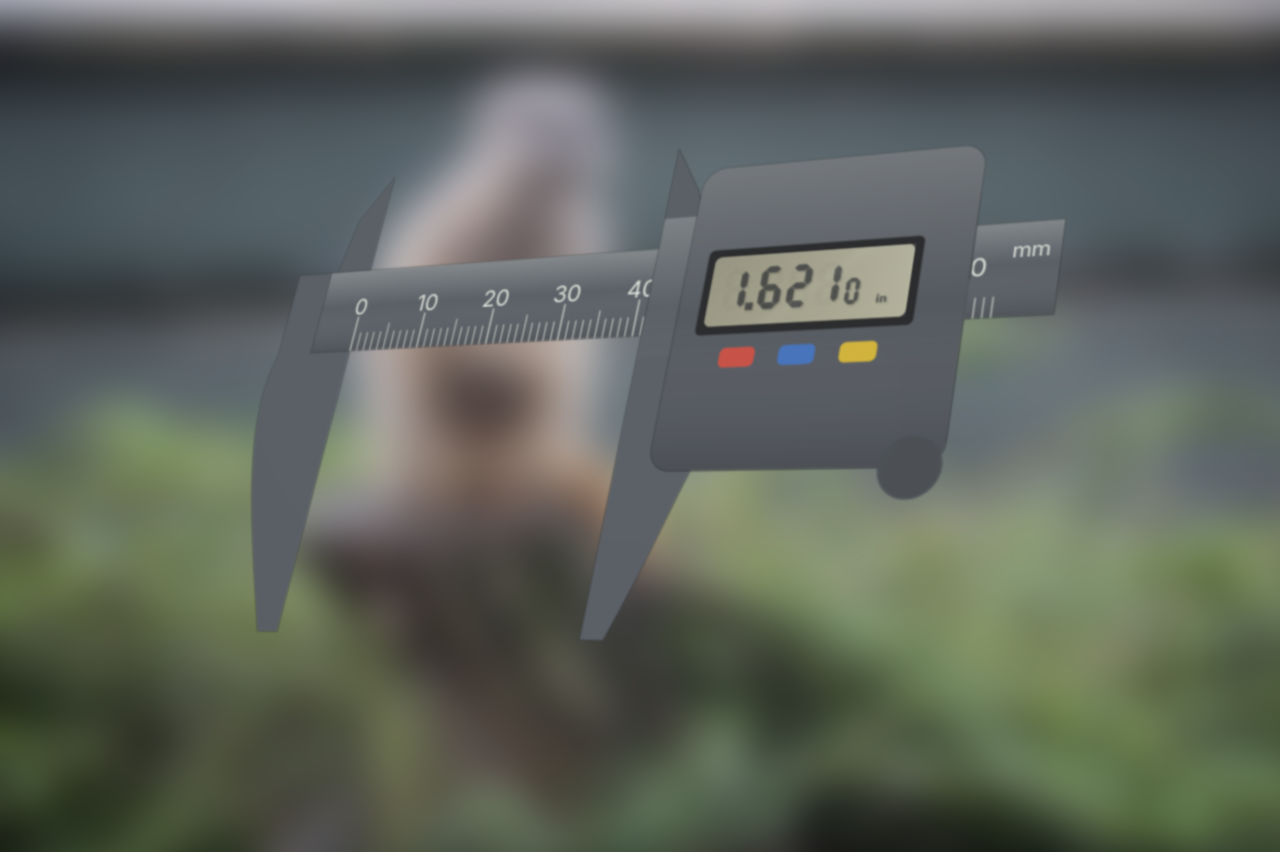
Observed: 1.6210 in
